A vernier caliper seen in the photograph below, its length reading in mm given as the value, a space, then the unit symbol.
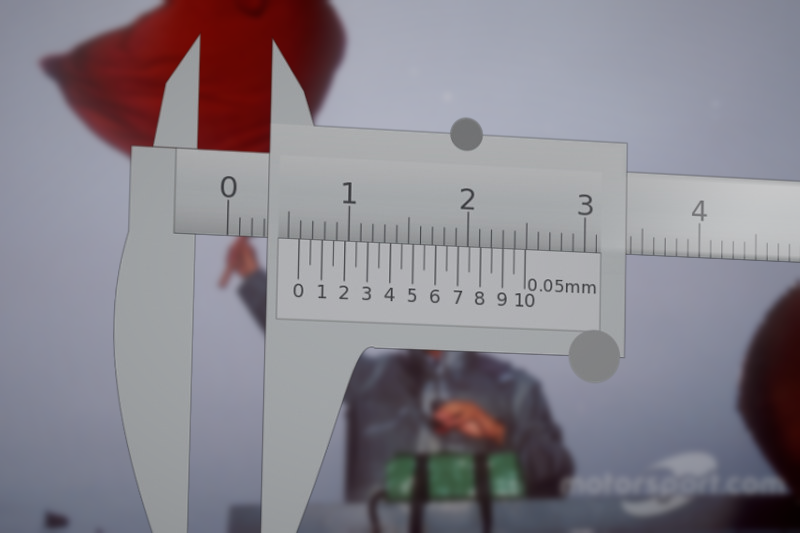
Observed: 5.9 mm
